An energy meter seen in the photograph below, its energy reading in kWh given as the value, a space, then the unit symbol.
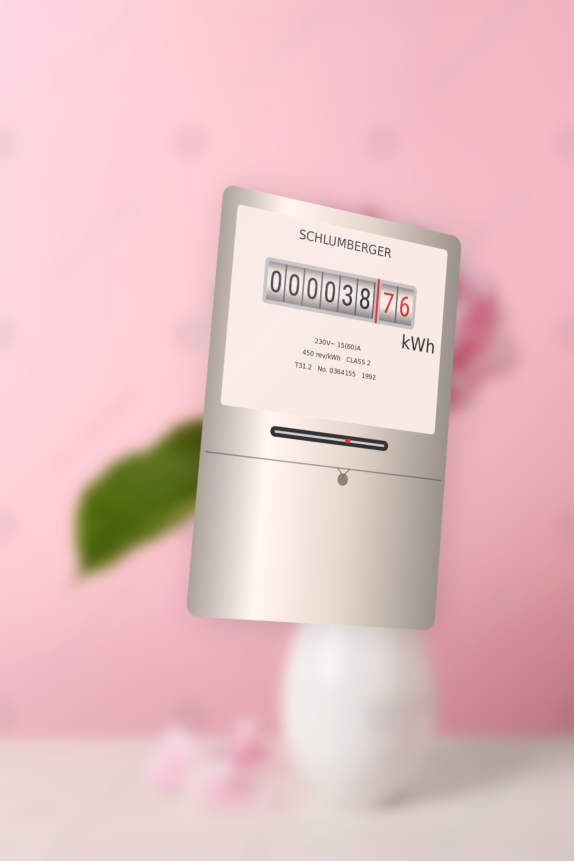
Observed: 38.76 kWh
